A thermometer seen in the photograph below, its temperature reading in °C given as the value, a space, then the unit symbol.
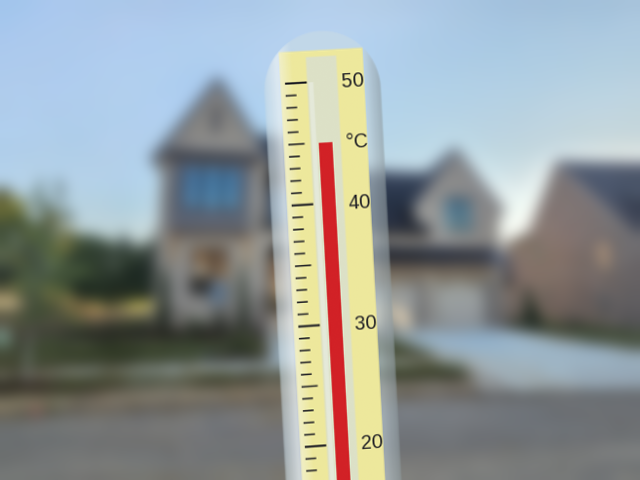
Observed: 45 °C
